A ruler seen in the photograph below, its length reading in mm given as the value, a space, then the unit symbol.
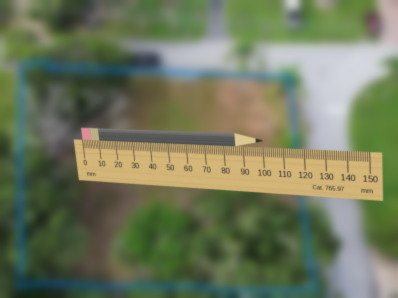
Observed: 100 mm
